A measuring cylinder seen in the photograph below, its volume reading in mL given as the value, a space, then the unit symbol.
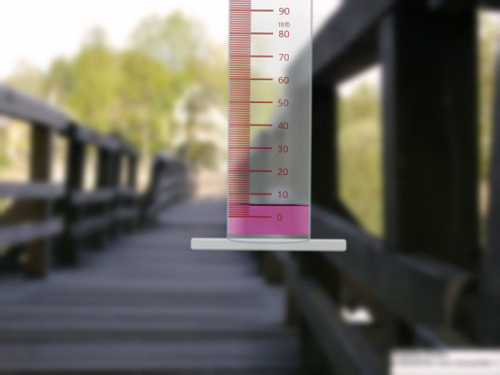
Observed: 5 mL
